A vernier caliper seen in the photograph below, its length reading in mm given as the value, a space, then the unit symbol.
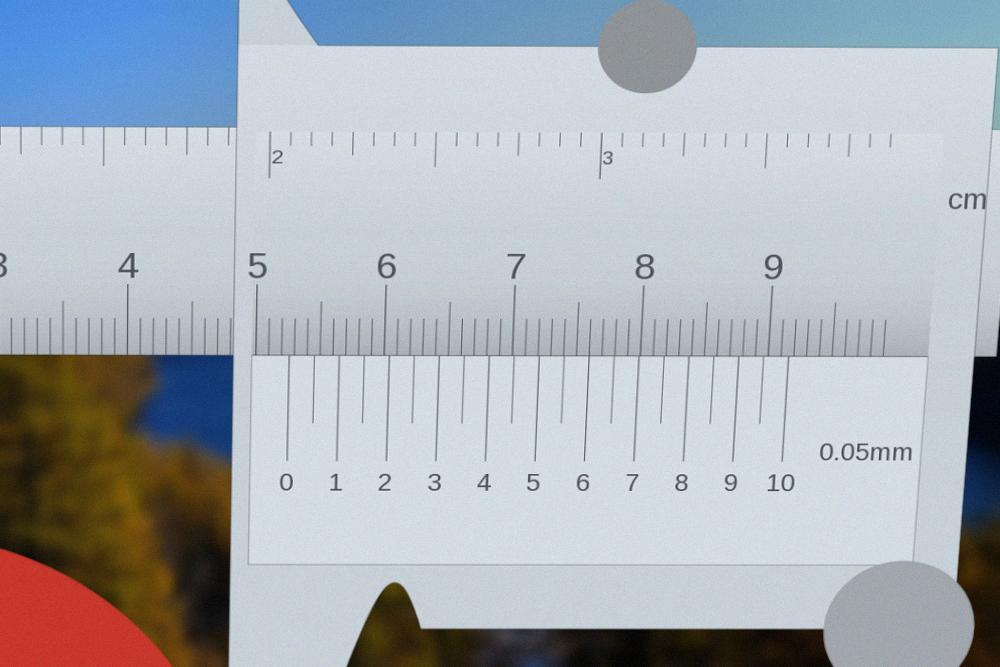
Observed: 52.6 mm
